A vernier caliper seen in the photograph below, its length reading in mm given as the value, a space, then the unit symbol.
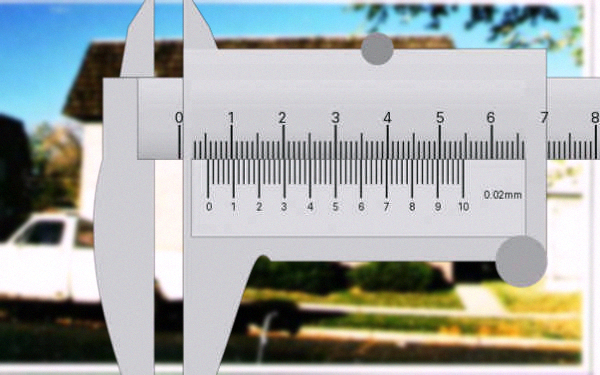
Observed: 5.5 mm
